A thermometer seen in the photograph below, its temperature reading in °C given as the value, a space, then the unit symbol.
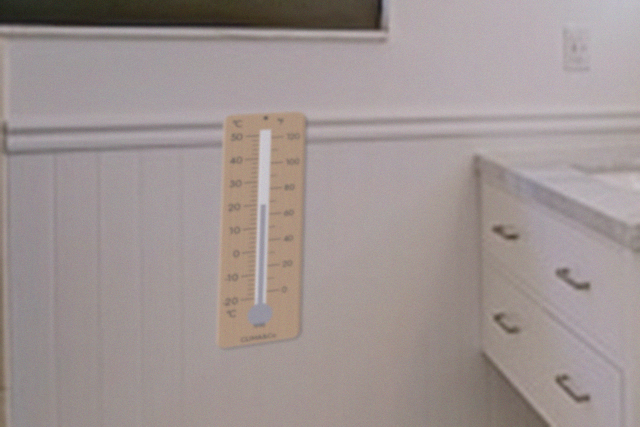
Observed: 20 °C
